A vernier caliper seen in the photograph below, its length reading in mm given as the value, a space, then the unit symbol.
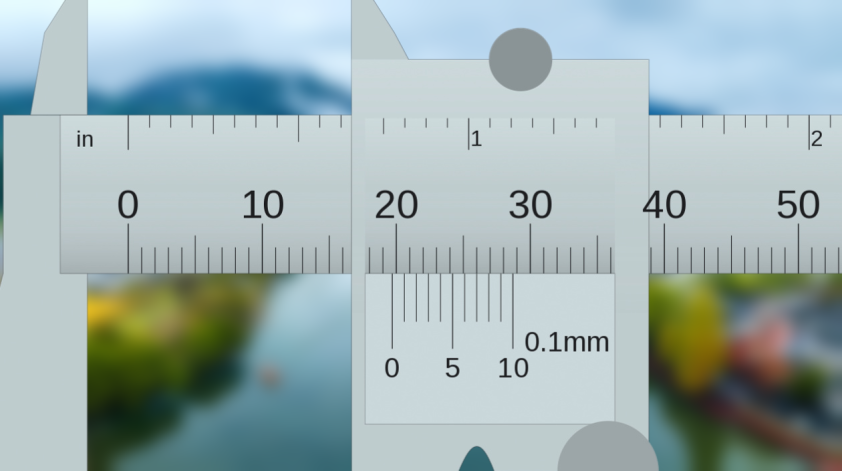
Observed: 19.7 mm
